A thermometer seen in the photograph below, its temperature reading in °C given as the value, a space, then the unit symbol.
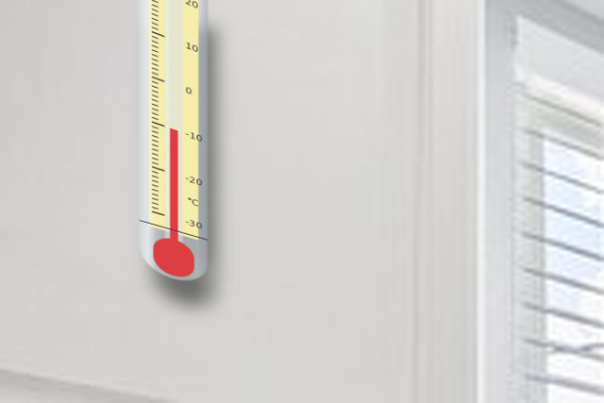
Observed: -10 °C
